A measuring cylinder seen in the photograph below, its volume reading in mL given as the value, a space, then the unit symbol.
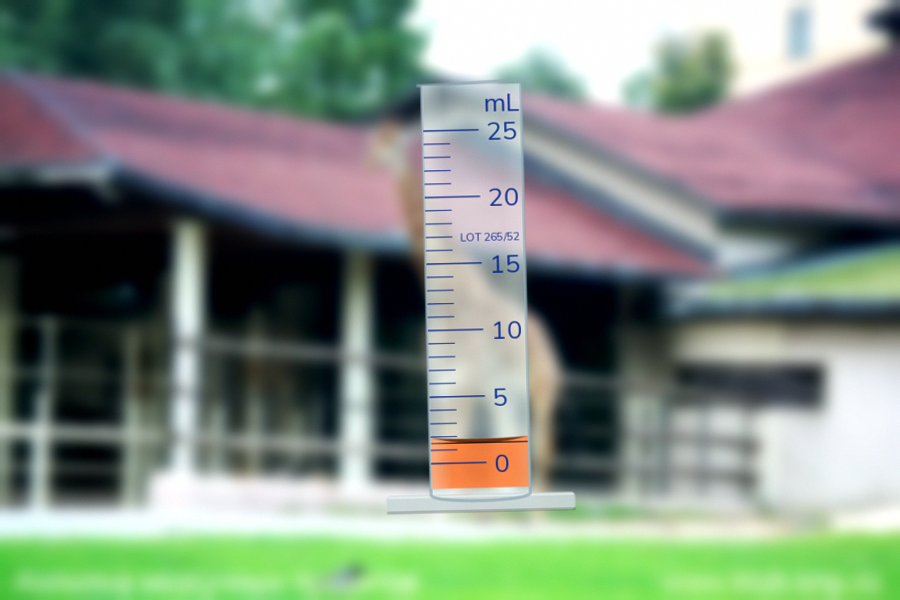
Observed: 1.5 mL
